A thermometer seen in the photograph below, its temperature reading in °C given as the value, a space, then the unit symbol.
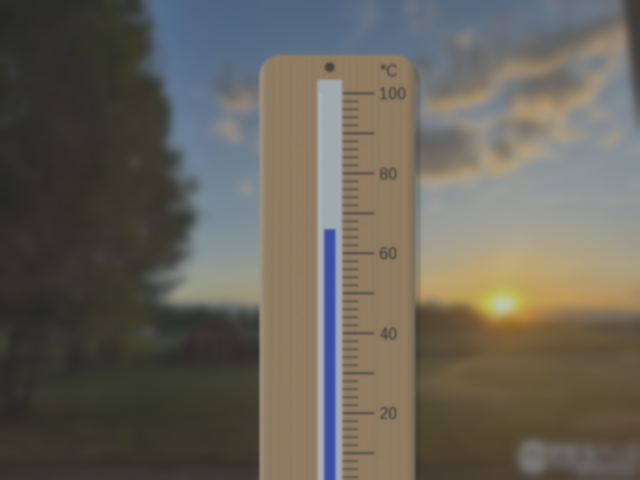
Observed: 66 °C
